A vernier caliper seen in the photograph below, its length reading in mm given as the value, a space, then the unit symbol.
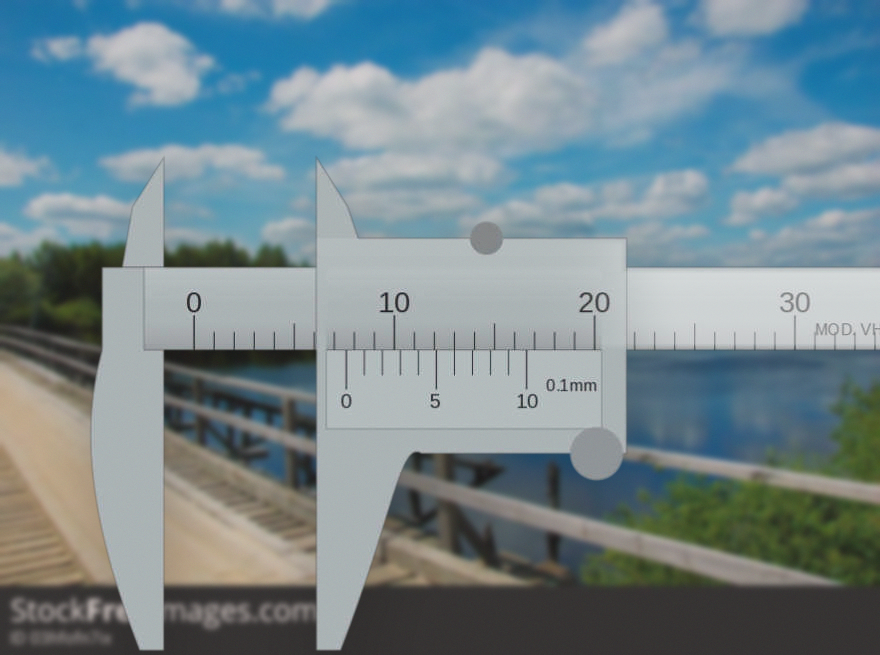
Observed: 7.6 mm
